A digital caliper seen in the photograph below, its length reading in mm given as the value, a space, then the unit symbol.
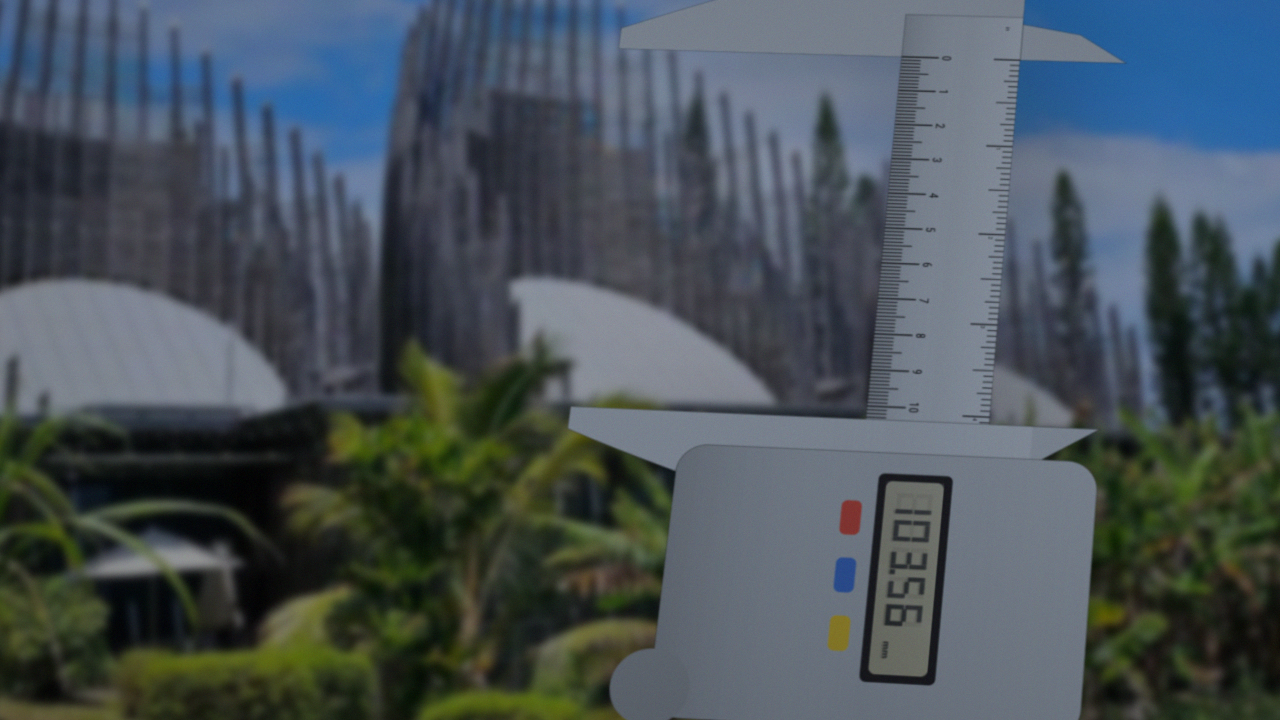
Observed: 103.56 mm
